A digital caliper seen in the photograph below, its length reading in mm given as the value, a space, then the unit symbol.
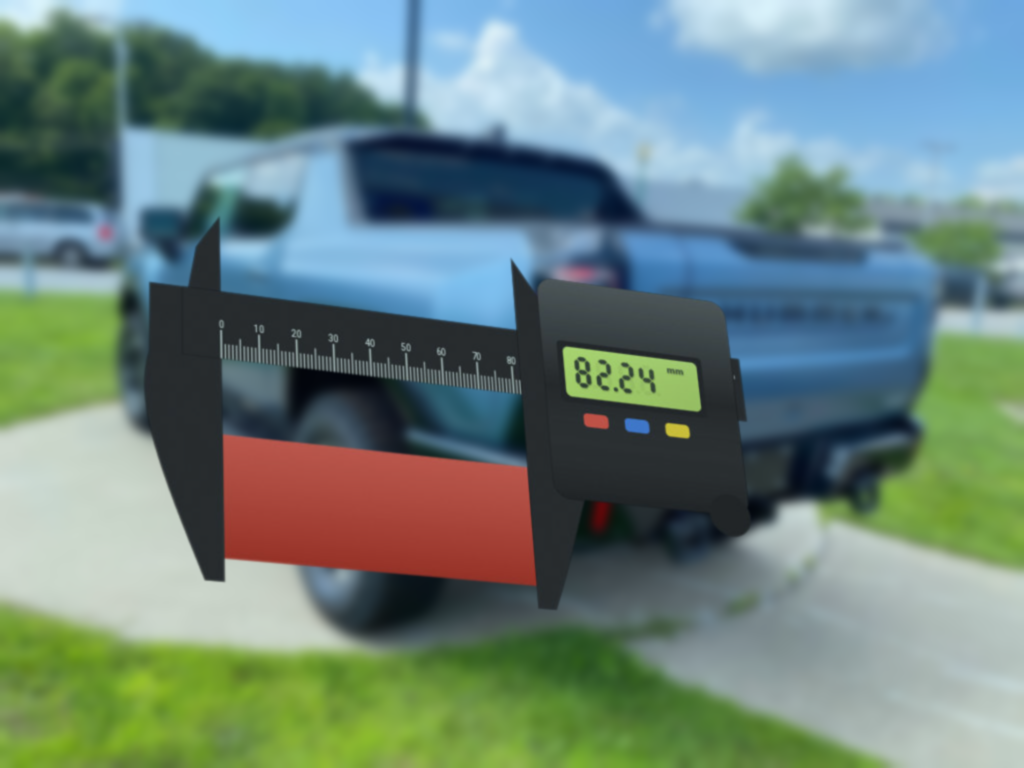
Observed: 82.24 mm
